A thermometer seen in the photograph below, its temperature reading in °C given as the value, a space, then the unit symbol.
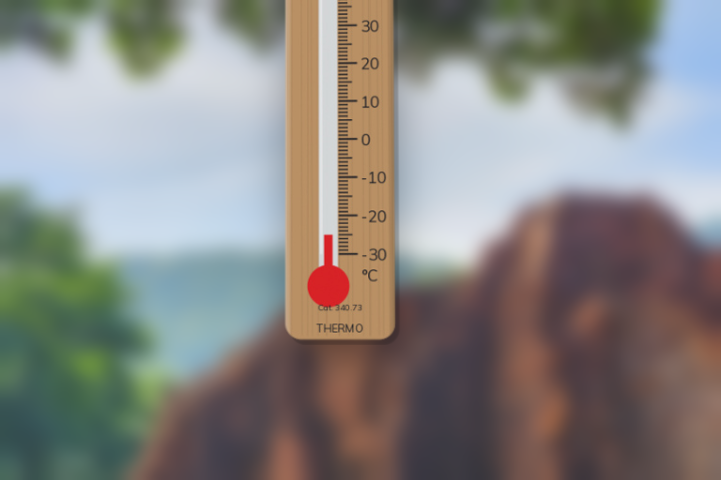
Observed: -25 °C
